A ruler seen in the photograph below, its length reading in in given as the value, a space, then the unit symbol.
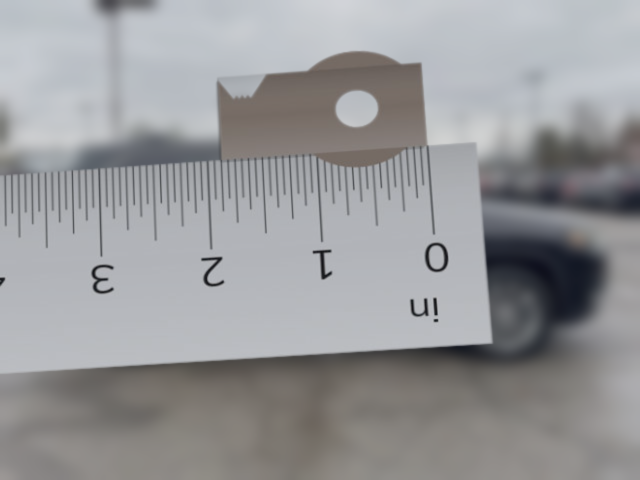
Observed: 1.875 in
